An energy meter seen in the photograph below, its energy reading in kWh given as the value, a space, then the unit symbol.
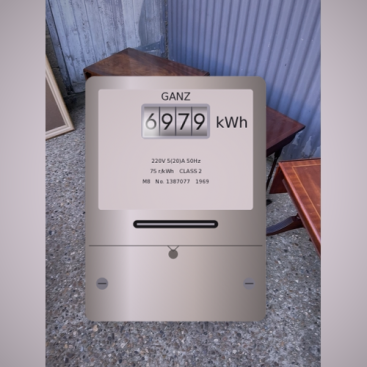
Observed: 6979 kWh
